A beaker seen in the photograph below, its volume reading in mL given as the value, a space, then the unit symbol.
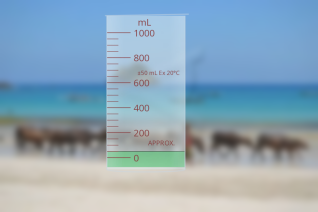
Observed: 50 mL
